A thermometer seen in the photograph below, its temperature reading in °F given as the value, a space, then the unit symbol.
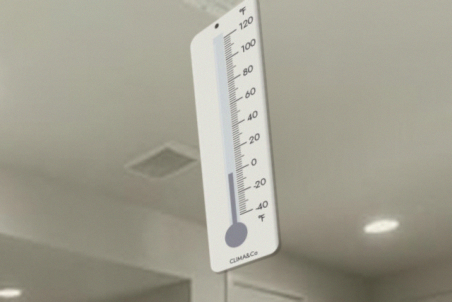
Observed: 0 °F
